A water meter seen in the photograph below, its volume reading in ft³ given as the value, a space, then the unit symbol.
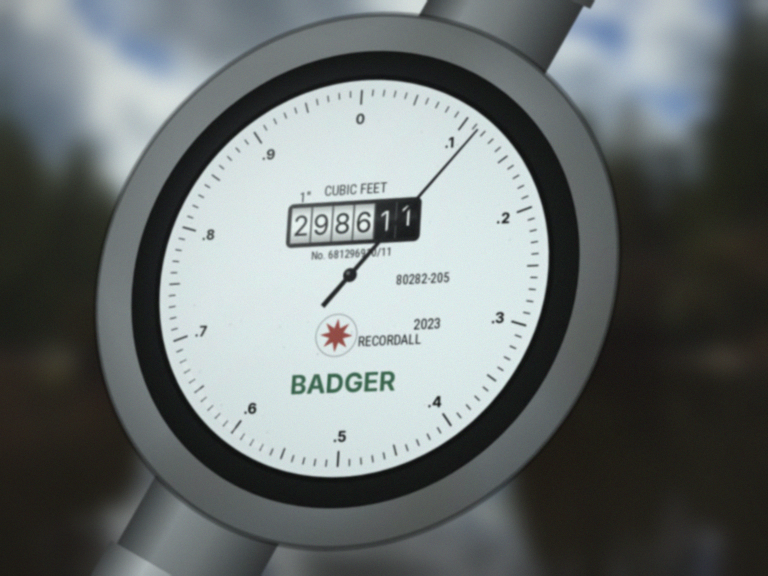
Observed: 298611.11 ft³
